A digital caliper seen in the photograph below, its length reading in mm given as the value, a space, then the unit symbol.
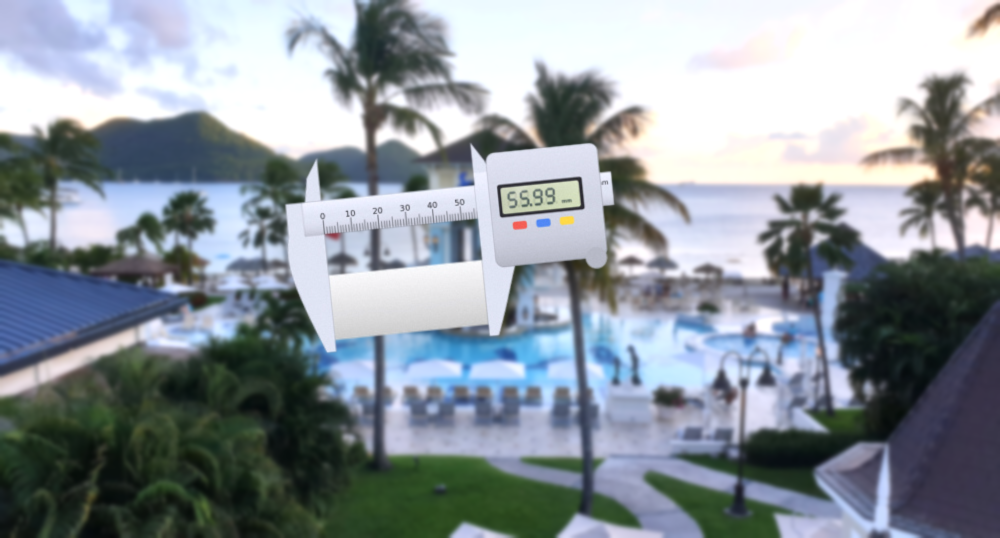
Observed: 55.99 mm
